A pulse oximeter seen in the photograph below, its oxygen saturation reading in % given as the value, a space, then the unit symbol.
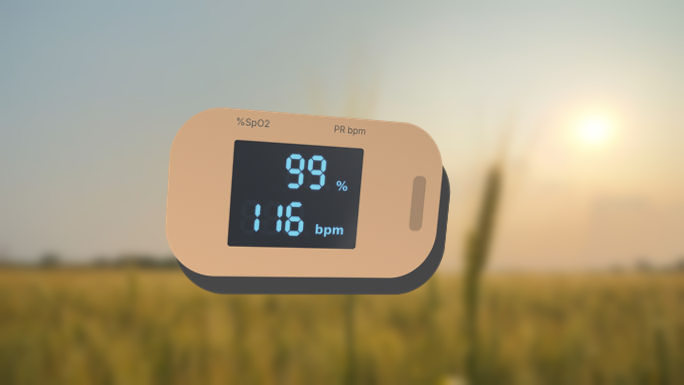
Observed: 99 %
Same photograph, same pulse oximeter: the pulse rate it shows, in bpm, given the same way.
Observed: 116 bpm
